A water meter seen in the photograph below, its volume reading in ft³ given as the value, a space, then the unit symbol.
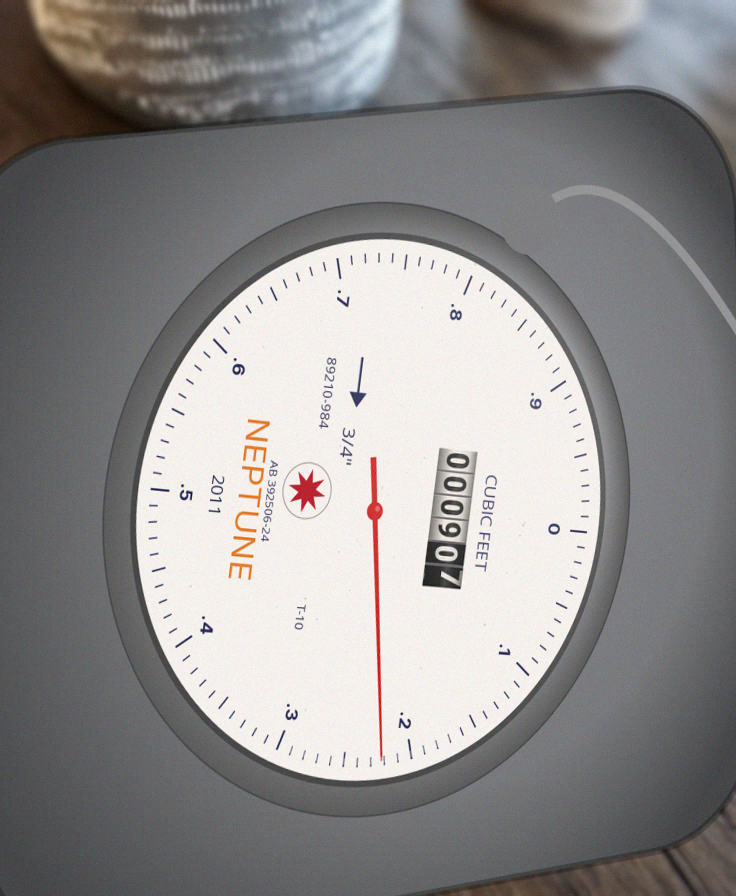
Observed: 907.22 ft³
